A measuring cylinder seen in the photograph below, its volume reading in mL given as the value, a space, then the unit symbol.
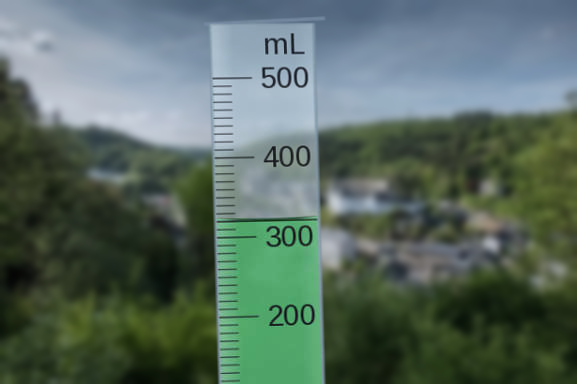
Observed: 320 mL
